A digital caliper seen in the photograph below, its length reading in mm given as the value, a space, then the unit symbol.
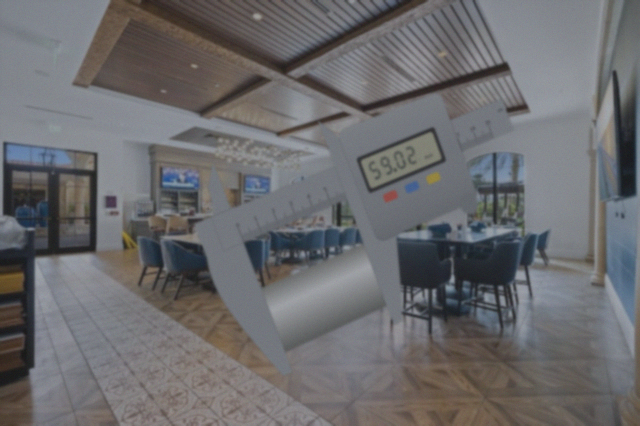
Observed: 59.02 mm
